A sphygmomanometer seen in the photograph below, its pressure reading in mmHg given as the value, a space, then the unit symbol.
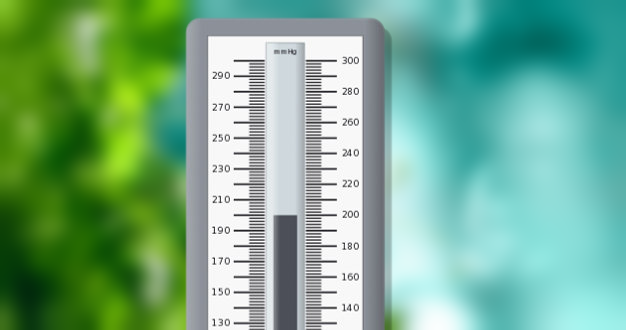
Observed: 200 mmHg
